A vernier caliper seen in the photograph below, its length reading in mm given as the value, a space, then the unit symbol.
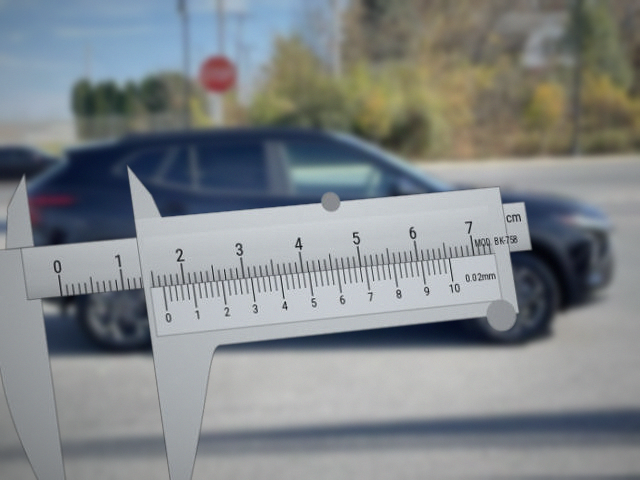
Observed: 16.6 mm
